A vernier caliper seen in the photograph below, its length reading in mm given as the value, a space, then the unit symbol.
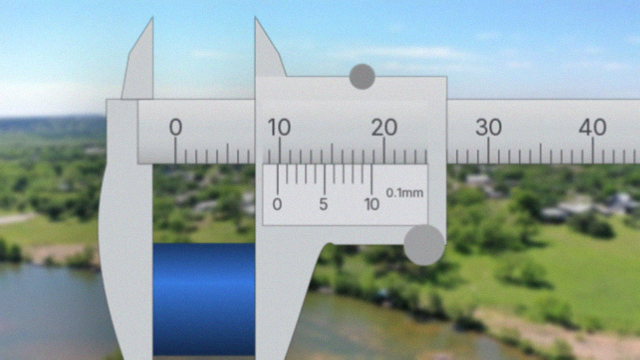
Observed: 9.8 mm
